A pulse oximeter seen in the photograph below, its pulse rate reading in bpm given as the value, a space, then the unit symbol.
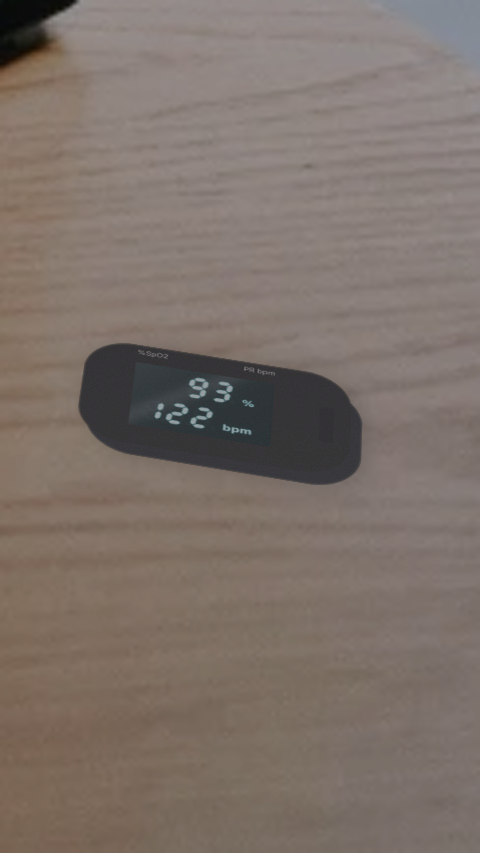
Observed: 122 bpm
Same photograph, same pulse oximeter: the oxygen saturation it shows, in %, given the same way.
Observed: 93 %
